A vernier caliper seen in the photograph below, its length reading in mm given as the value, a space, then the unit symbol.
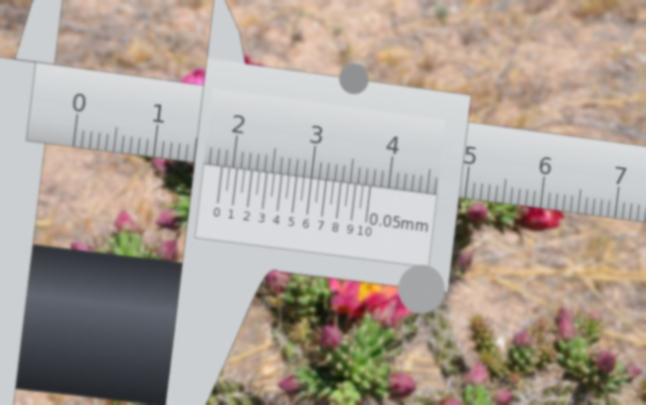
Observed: 18.6 mm
